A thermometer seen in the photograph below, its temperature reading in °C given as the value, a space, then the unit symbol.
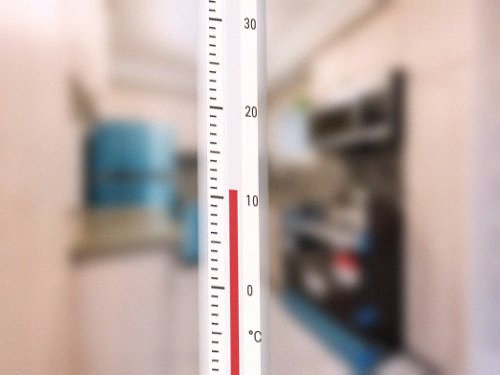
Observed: 11 °C
